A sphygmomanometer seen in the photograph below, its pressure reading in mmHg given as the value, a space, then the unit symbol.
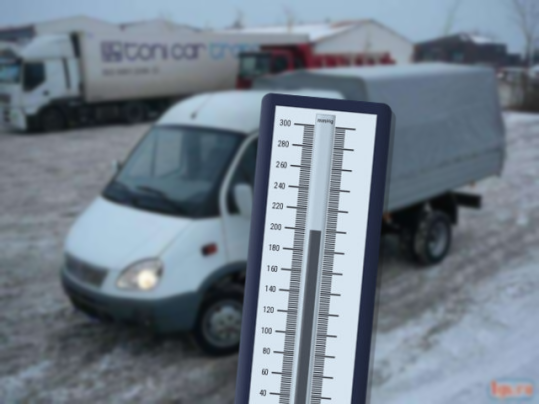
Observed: 200 mmHg
